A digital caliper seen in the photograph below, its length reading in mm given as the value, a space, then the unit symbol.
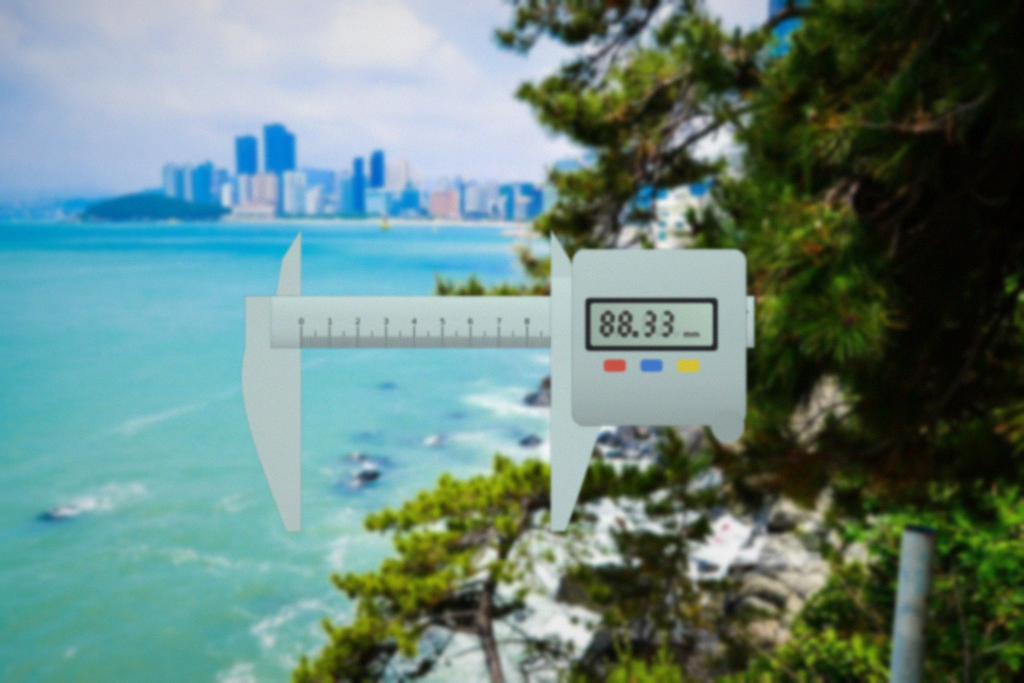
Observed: 88.33 mm
